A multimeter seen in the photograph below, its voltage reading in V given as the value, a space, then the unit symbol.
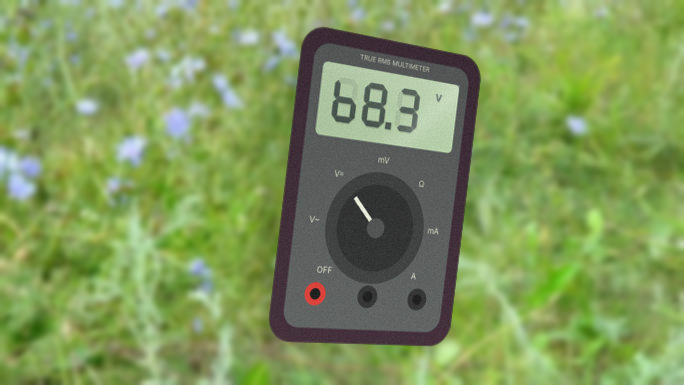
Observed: 68.3 V
